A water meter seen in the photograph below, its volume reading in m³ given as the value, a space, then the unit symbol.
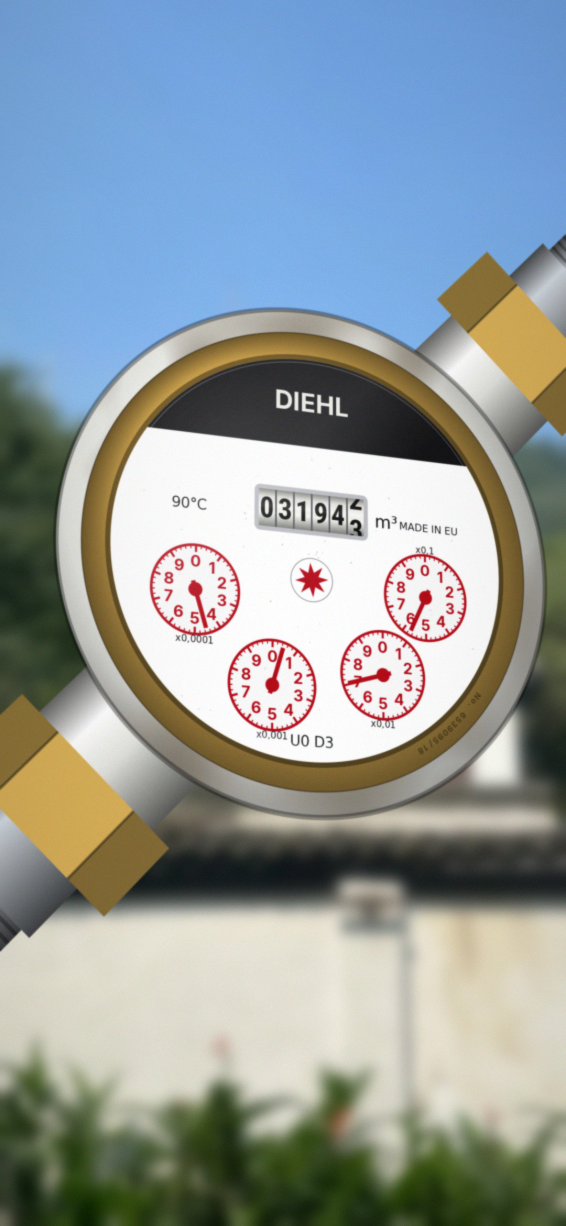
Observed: 31942.5704 m³
